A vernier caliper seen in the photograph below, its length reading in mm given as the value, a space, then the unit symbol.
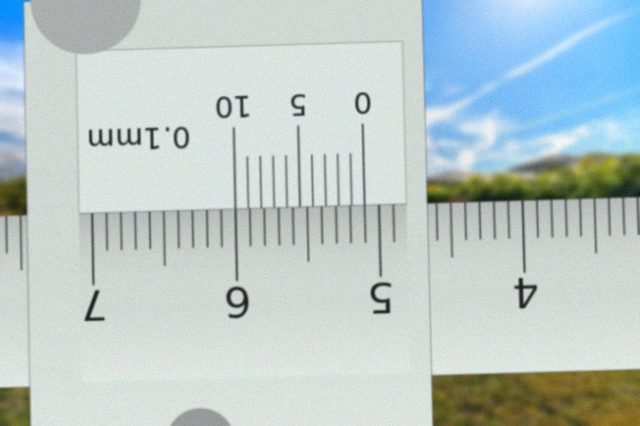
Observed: 51.0 mm
